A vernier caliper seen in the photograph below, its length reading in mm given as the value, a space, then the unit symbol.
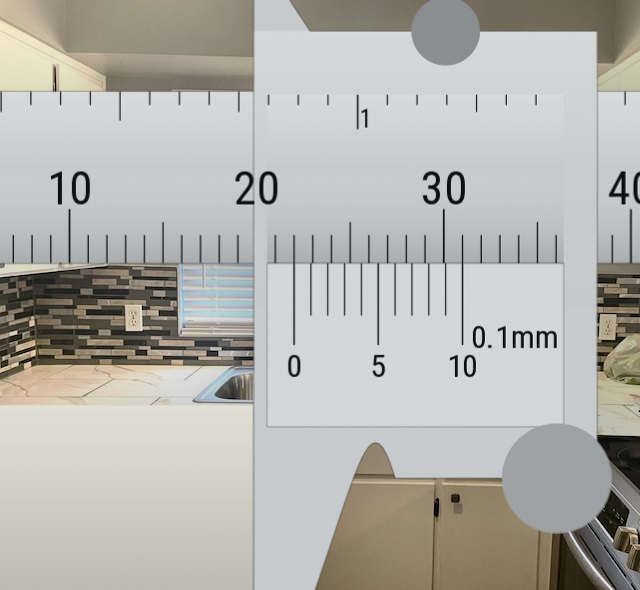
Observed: 22.0 mm
